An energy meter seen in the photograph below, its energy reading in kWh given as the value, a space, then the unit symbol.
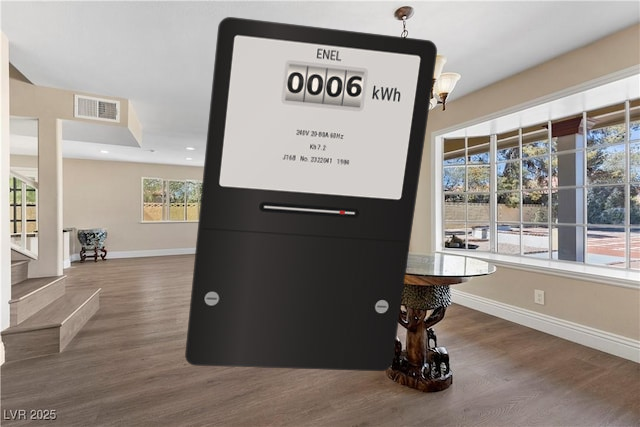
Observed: 6 kWh
